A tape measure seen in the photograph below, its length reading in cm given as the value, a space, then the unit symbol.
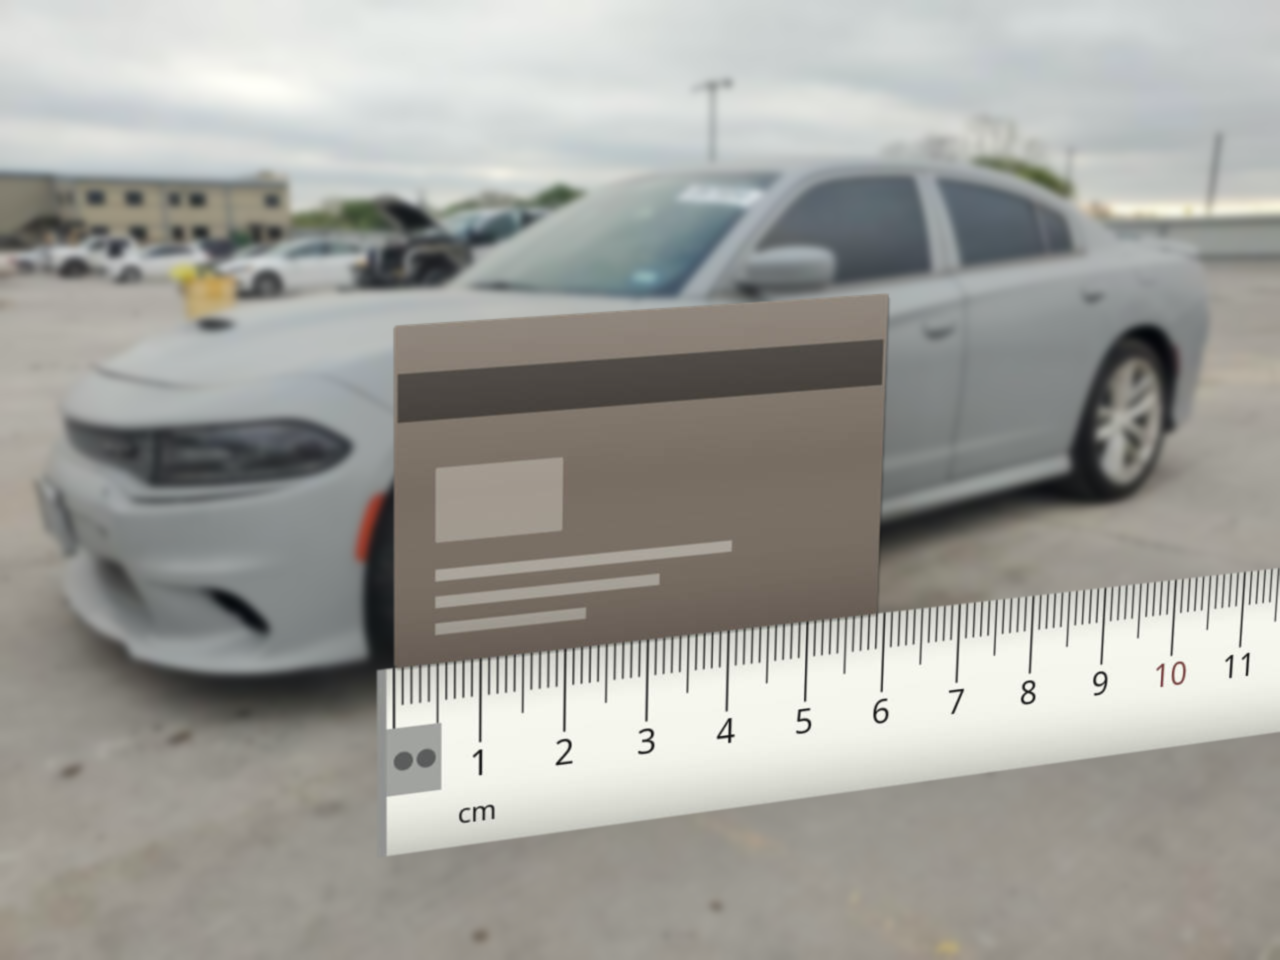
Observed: 5.9 cm
